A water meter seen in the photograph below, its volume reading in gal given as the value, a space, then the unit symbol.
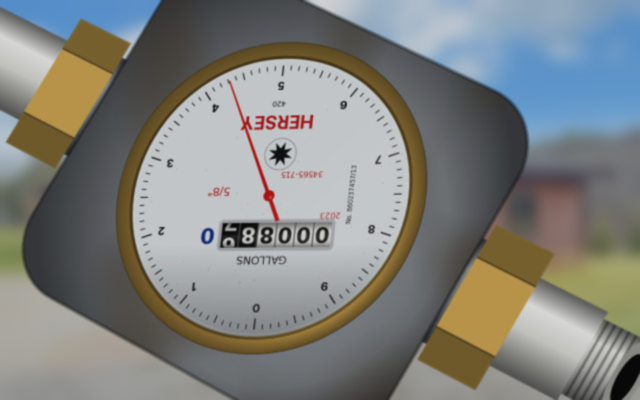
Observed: 8864.3 gal
